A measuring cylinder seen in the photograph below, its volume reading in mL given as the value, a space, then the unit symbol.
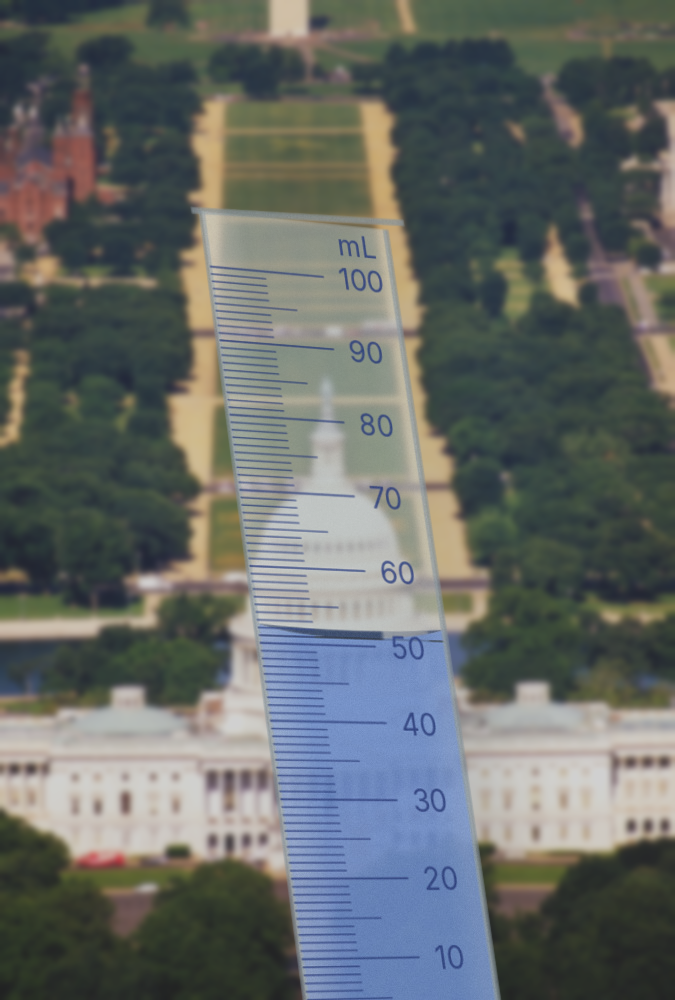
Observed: 51 mL
